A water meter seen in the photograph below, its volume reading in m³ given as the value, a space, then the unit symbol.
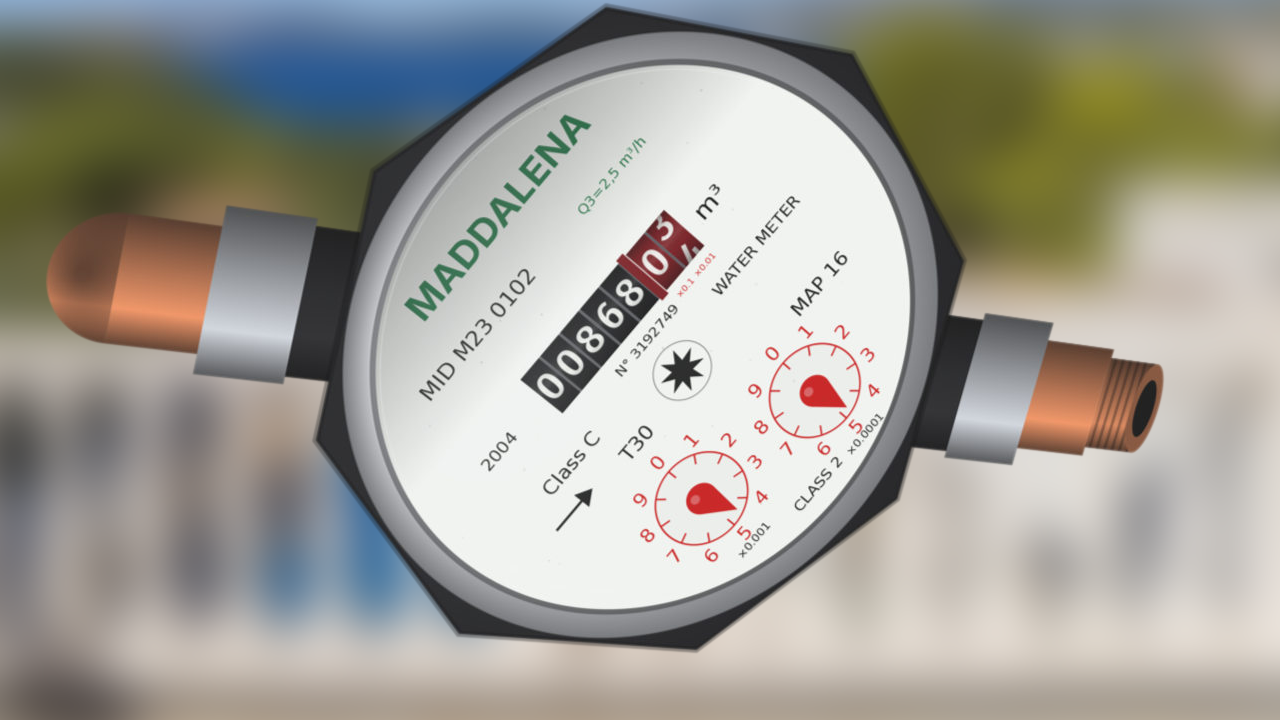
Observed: 868.0344 m³
